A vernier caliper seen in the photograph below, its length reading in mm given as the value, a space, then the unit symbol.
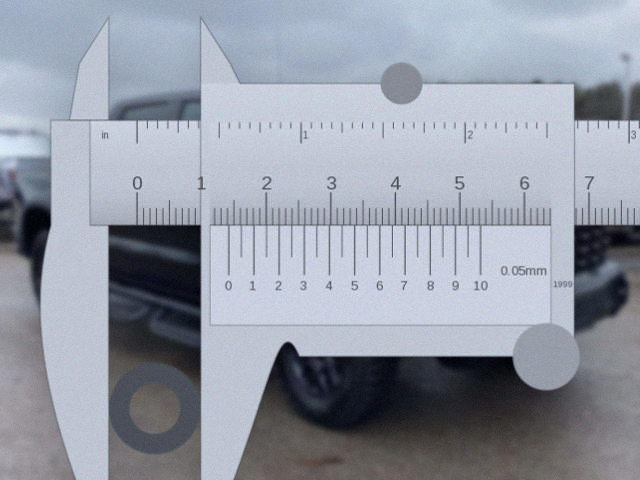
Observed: 14.2 mm
